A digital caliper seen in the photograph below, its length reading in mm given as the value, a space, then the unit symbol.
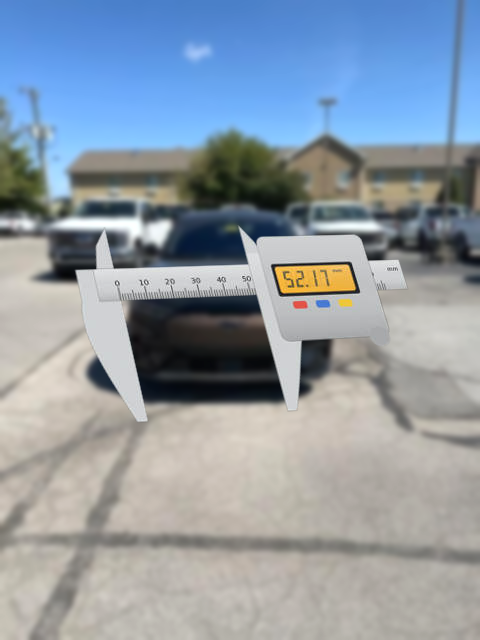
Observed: 52.17 mm
